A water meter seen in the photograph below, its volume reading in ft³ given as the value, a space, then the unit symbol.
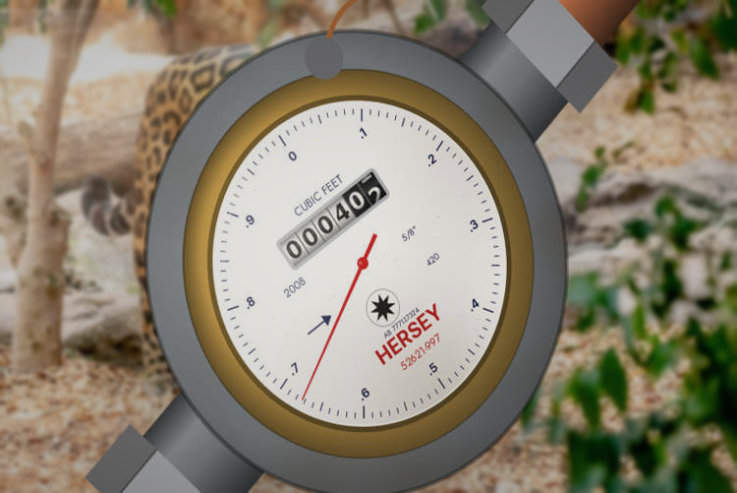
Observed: 401.67 ft³
